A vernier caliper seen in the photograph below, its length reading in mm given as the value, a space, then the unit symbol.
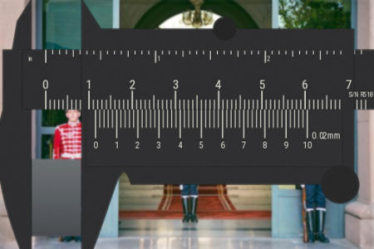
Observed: 11.5 mm
